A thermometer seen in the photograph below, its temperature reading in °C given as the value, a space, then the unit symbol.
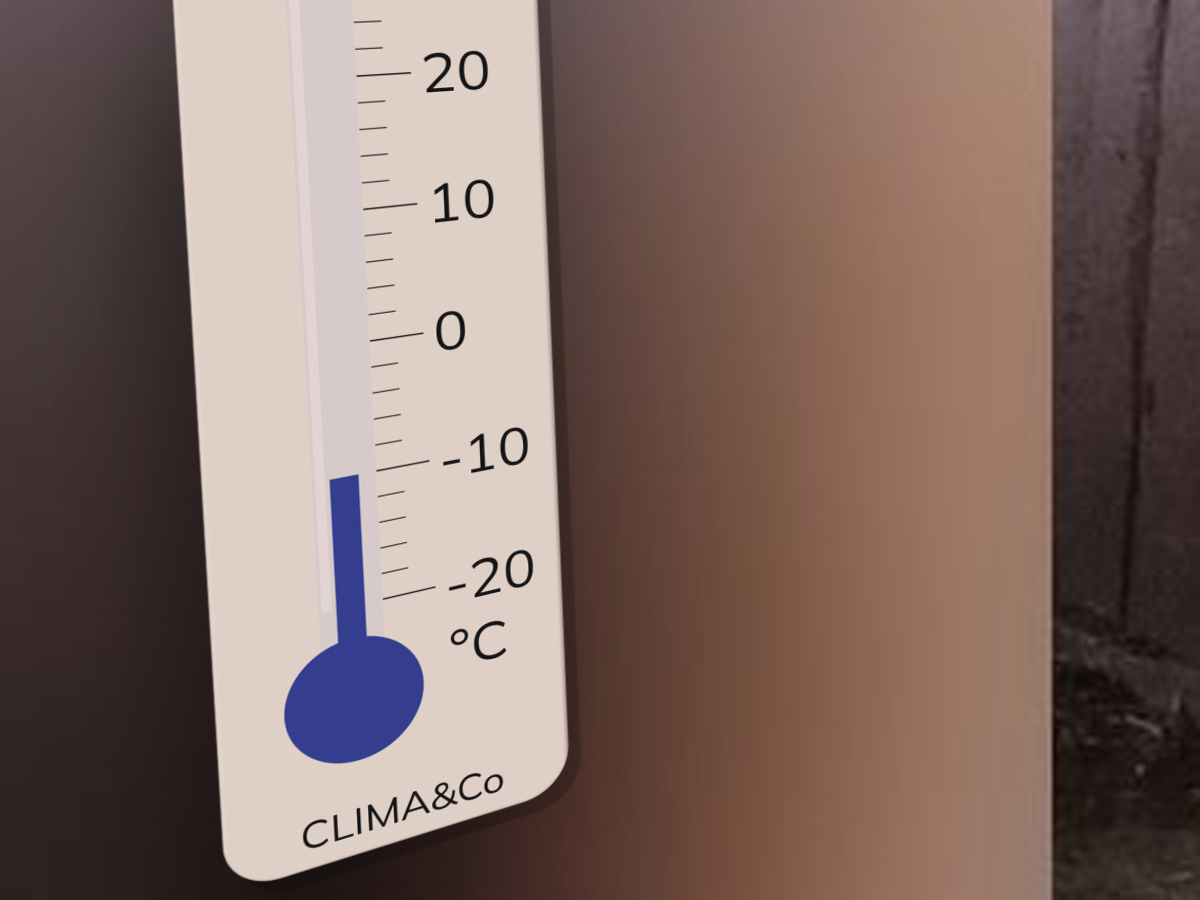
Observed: -10 °C
